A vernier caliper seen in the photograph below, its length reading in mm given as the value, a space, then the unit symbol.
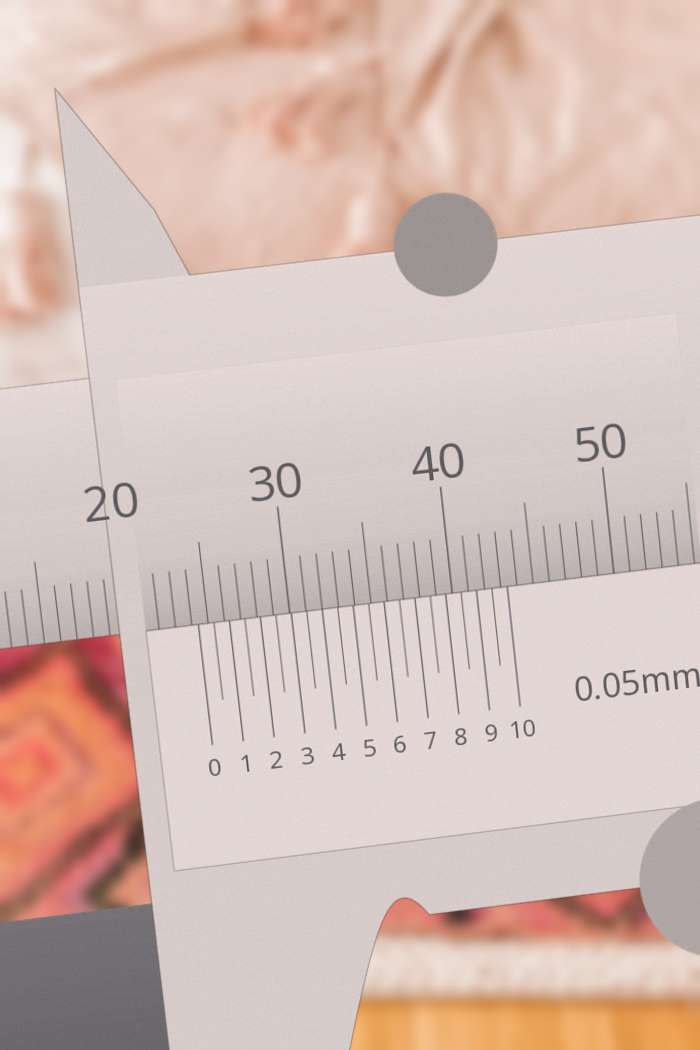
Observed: 24.4 mm
